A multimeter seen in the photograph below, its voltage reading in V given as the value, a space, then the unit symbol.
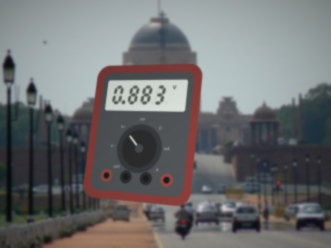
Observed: 0.883 V
